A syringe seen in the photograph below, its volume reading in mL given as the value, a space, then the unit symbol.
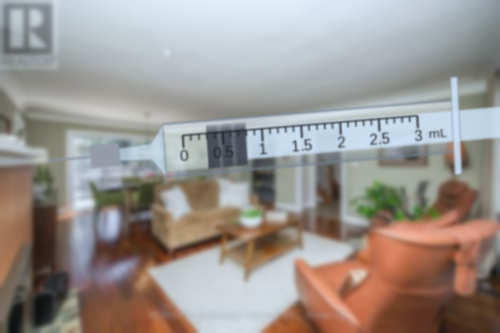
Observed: 0.3 mL
